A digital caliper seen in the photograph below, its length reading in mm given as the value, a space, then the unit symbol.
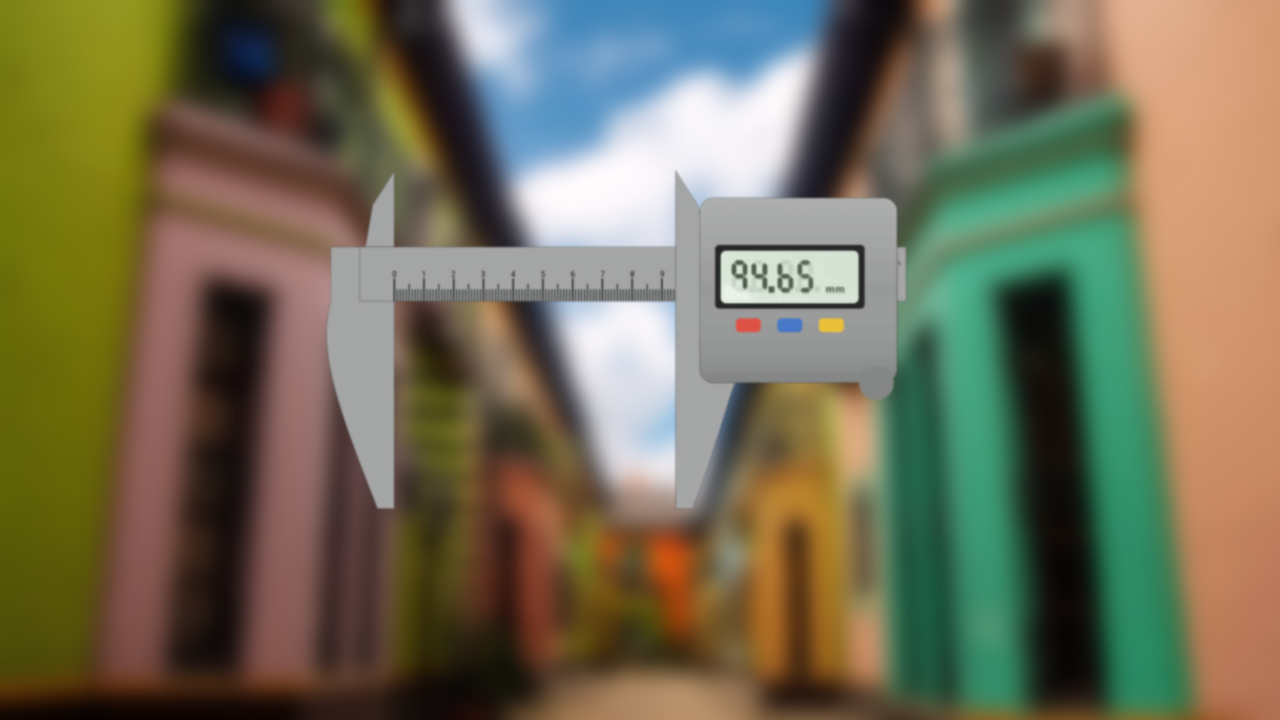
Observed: 94.65 mm
